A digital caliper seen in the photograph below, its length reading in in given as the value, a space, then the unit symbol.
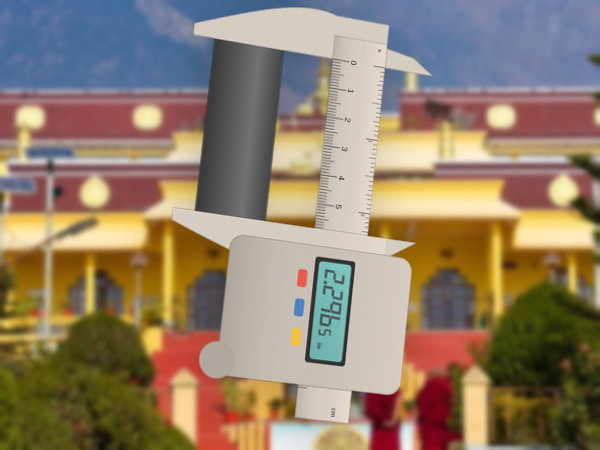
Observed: 2.2965 in
